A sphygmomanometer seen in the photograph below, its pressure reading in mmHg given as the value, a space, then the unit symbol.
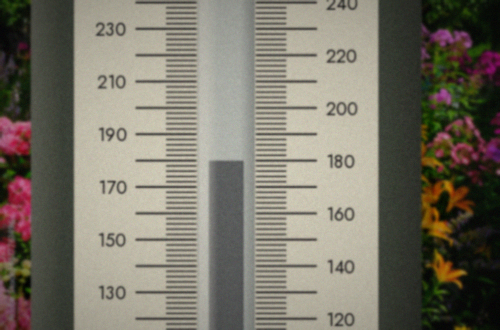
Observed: 180 mmHg
